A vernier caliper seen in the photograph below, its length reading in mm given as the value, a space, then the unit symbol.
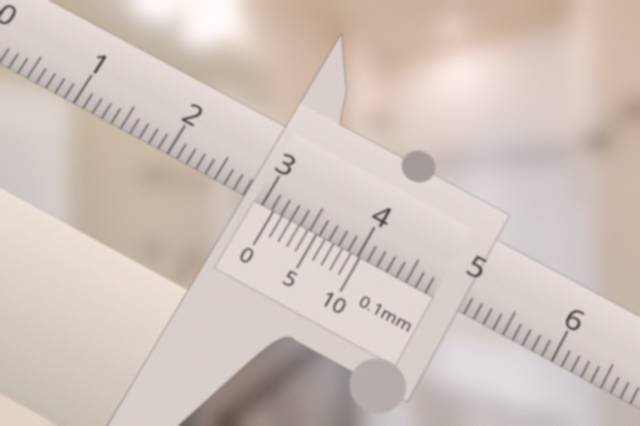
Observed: 31.2 mm
